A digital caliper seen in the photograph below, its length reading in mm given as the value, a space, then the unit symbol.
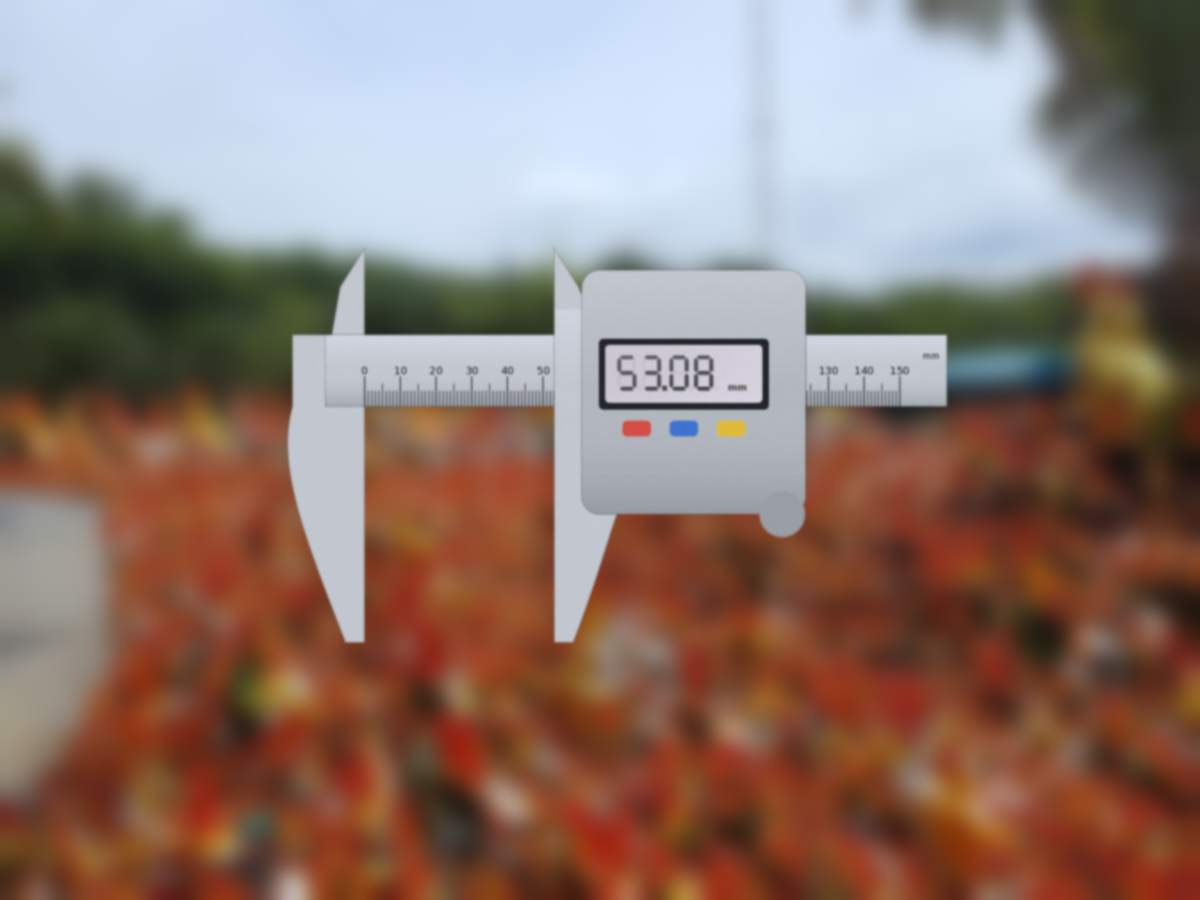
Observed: 53.08 mm
